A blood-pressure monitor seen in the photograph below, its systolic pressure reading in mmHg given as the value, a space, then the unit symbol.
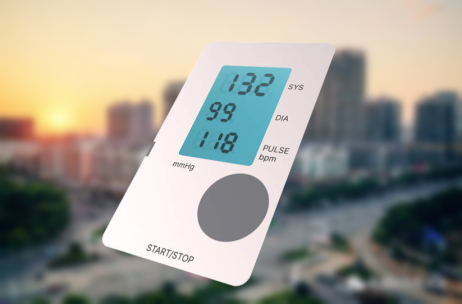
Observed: 132 mmHg
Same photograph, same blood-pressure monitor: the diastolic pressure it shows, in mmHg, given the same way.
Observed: 99 mmHg
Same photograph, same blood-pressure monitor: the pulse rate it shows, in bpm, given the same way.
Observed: 118 bpm
